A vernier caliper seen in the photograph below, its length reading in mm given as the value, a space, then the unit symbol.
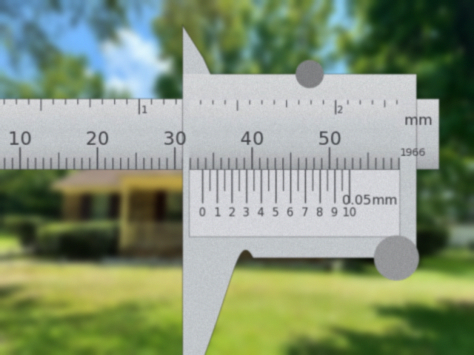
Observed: 33.6 mm
